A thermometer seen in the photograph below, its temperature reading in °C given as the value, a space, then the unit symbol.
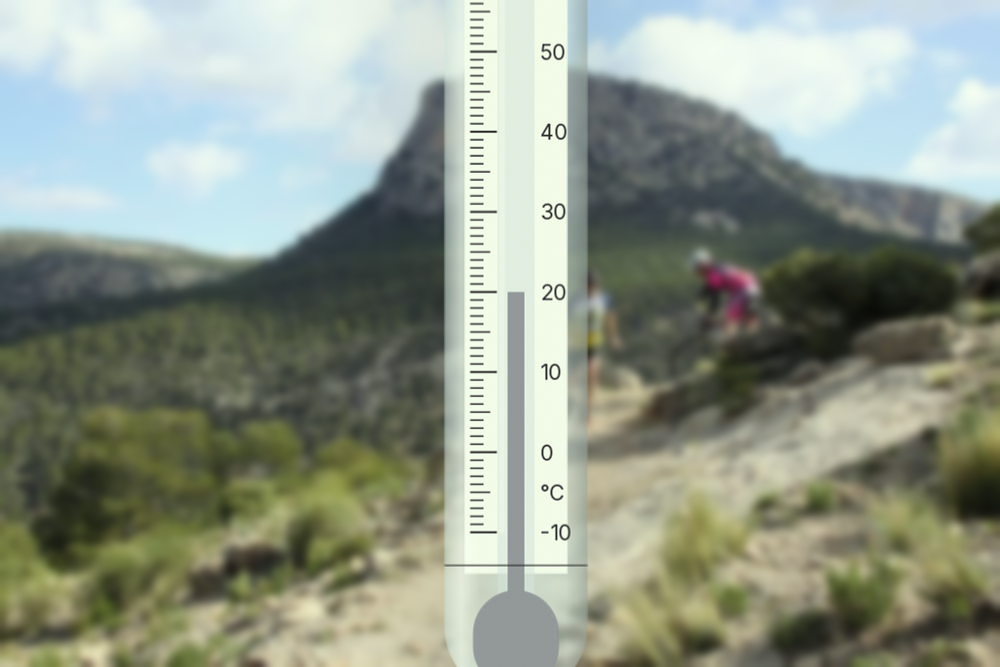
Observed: 20 °C
